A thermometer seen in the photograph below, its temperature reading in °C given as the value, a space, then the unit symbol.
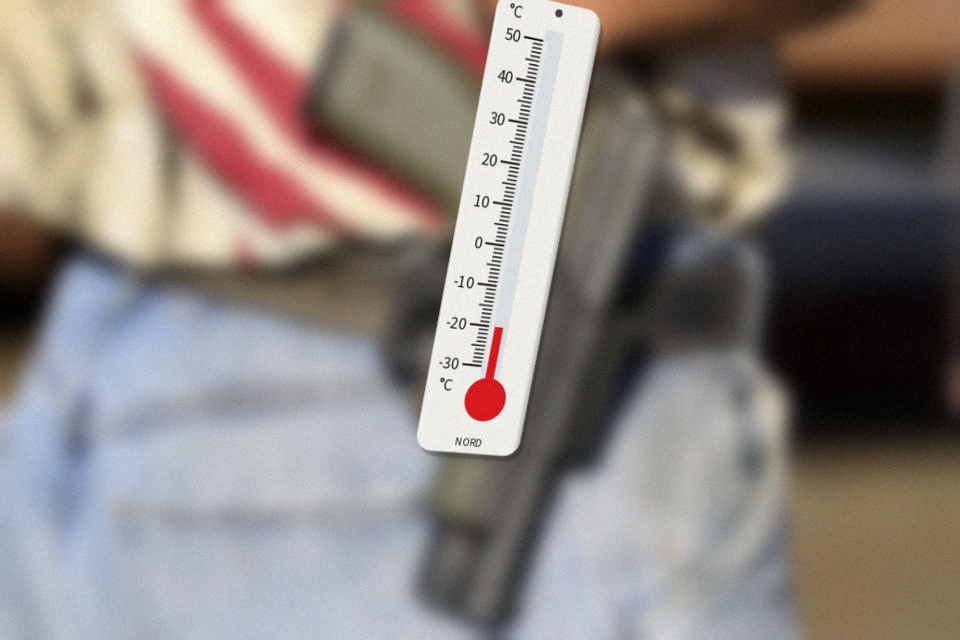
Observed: -20 °C
